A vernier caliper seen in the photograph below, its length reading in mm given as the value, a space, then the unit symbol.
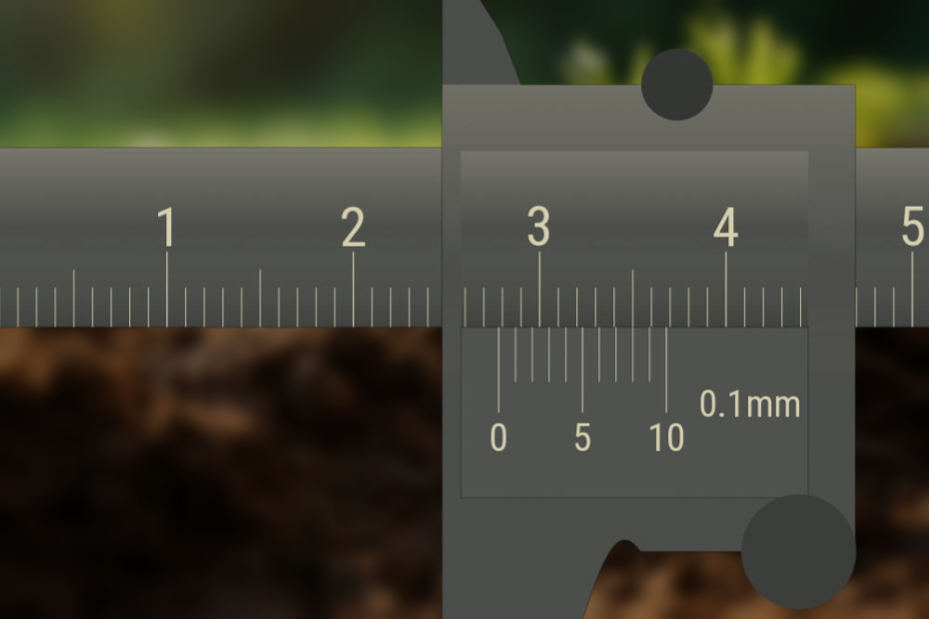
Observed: 27.8 mm
